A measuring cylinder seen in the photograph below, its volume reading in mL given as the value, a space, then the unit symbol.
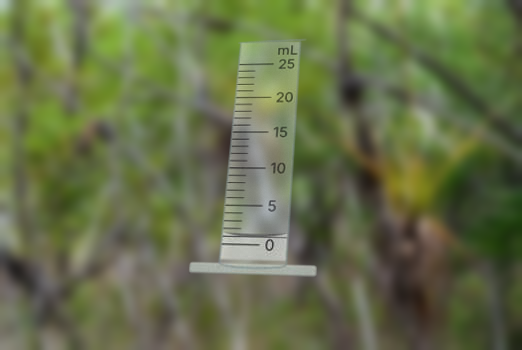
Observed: 1 mL
